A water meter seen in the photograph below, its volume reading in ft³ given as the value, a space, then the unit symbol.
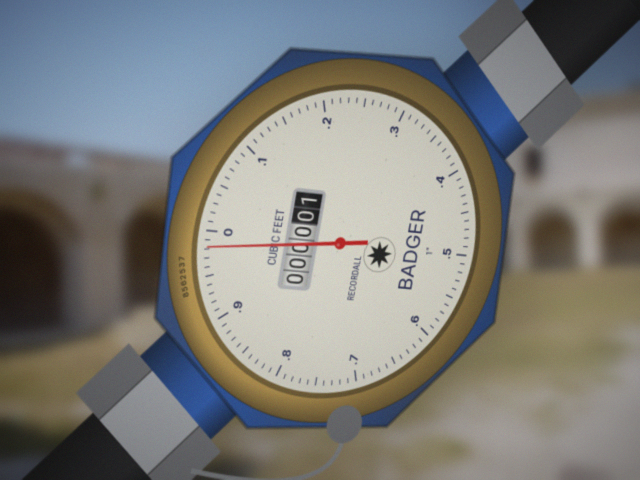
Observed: 0.98 ft³
